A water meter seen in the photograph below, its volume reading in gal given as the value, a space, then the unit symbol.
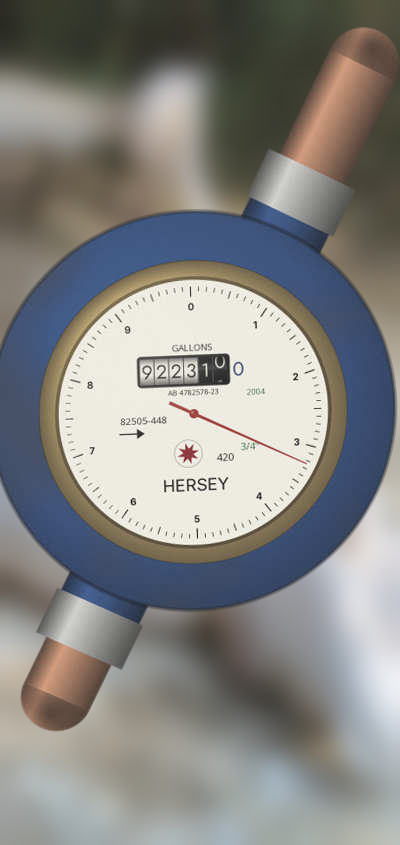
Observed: 9223103.2 gal
